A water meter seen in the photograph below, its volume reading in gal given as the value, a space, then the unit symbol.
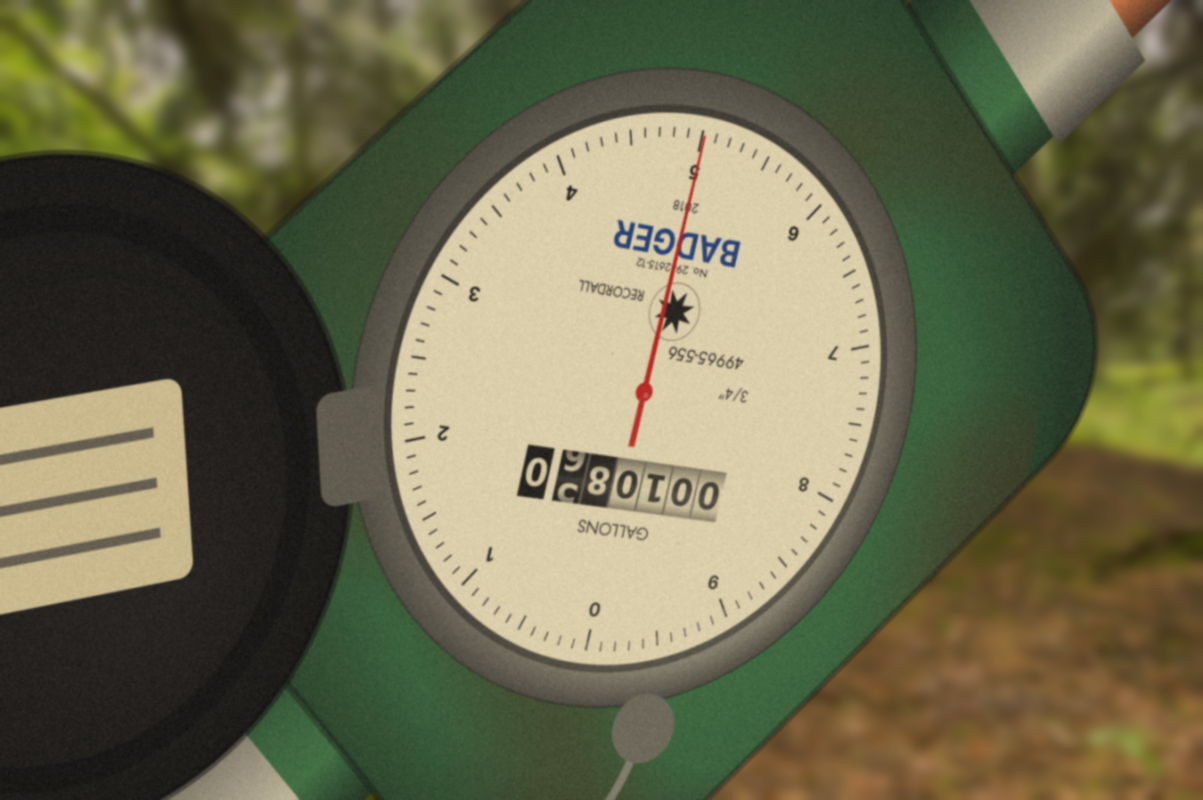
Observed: 10855.0 gal
